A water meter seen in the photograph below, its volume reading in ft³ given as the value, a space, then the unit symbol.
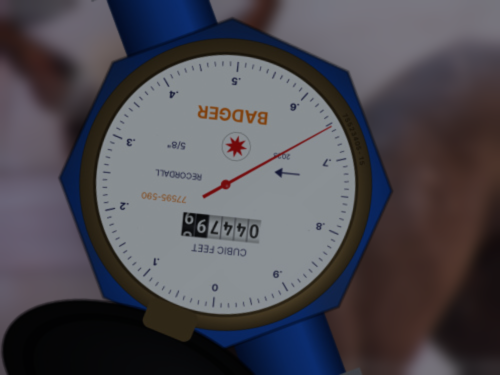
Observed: 44798.65 ft³
